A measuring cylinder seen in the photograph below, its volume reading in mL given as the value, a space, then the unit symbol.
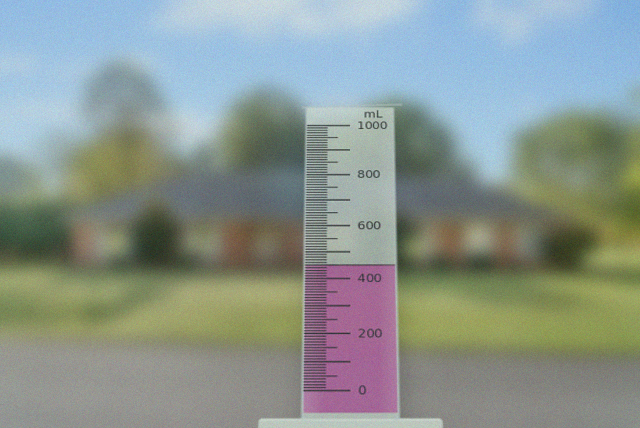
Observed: 450 mL
